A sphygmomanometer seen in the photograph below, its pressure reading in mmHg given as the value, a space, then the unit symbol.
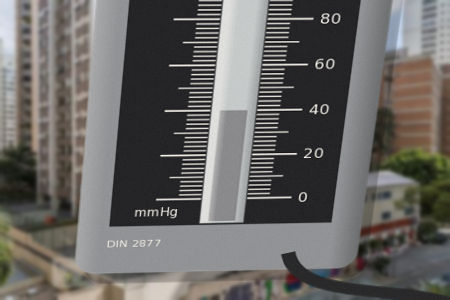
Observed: 40 mmHg
